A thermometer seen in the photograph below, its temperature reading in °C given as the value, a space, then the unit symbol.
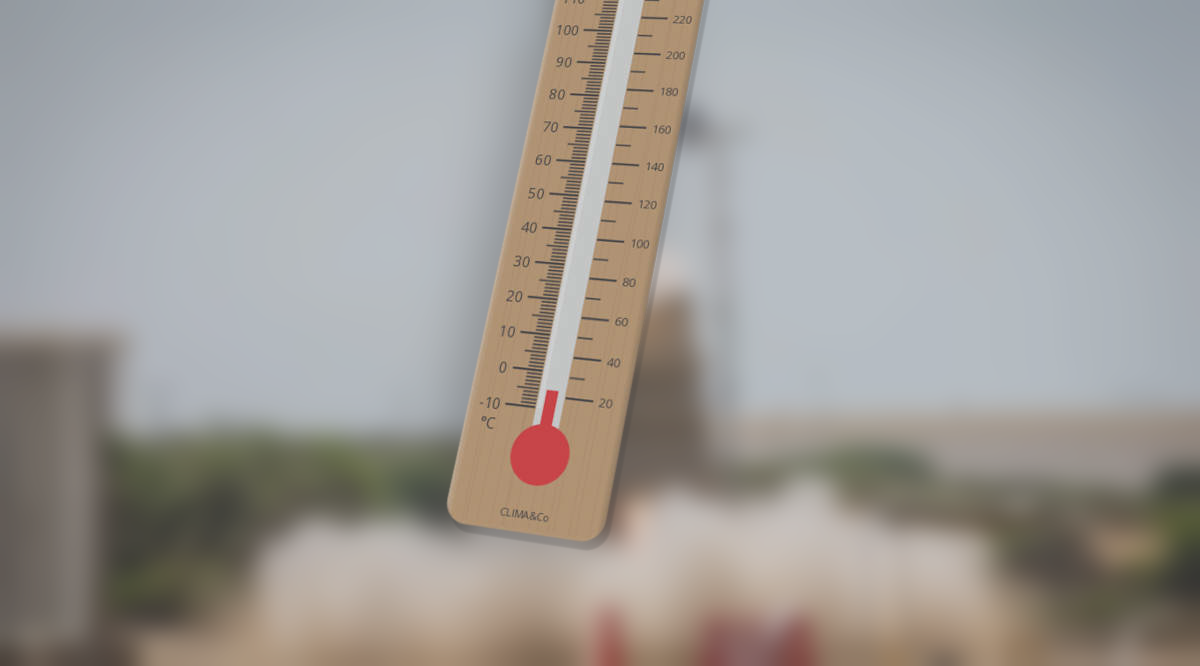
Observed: -5 °C
